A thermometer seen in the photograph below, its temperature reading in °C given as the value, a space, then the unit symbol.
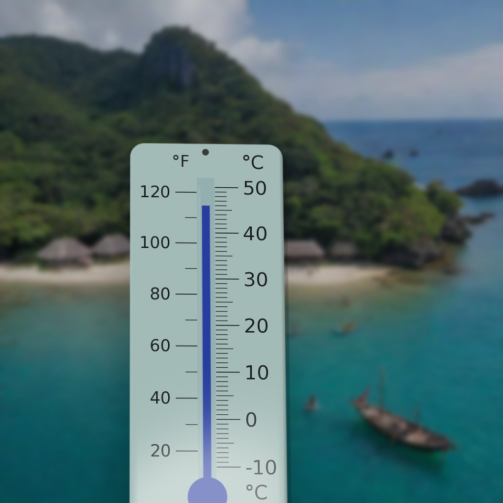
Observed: 46 °C
